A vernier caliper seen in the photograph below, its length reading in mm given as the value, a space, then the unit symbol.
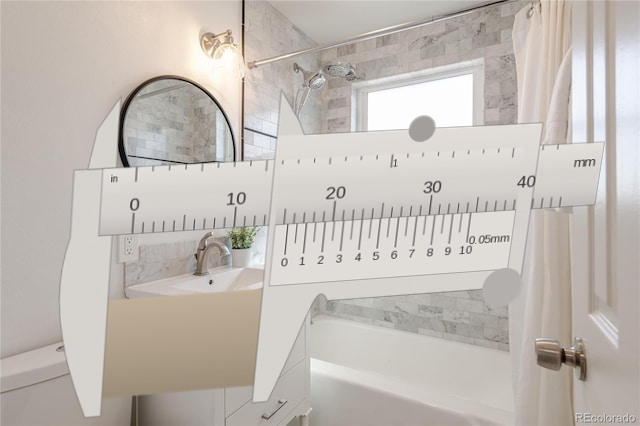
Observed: 15.4 mm
